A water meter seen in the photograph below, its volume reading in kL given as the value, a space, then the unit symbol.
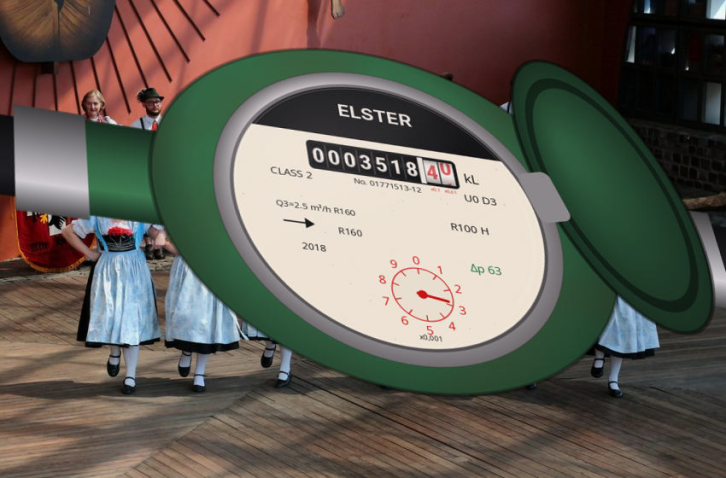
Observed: 3518.402 kL
